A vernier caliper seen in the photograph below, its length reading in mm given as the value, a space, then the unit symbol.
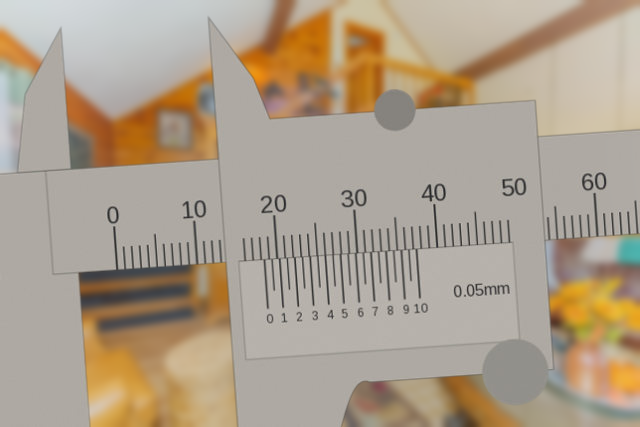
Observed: 18.4 mm
